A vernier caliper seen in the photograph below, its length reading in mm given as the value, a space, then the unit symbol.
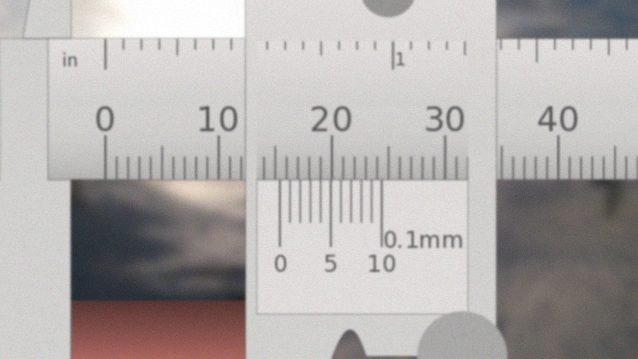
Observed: 15.4 mm
